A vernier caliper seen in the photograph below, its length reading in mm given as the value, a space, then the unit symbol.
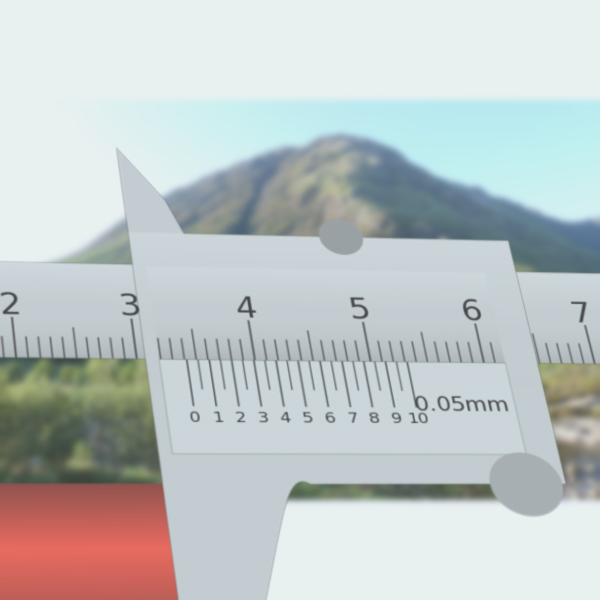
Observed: 34.2 mm
